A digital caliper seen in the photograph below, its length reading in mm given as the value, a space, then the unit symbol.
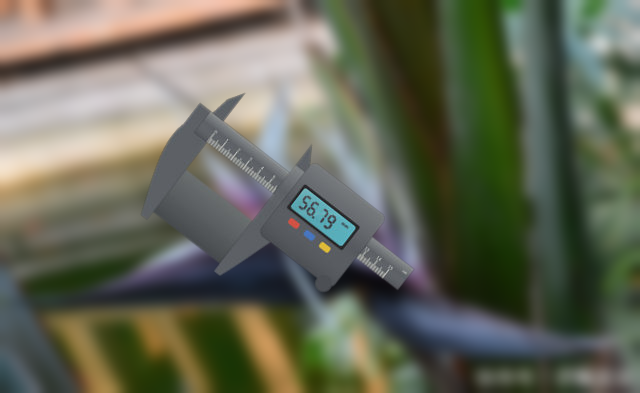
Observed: 56.79 mm
